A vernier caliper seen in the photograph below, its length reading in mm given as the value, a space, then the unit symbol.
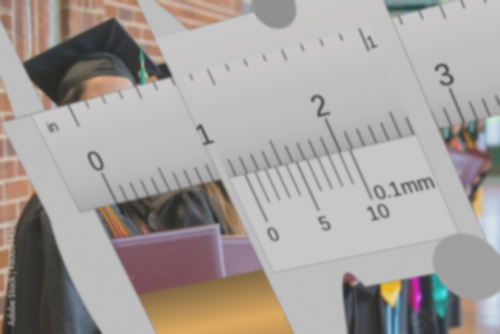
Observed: 11.8 mm
